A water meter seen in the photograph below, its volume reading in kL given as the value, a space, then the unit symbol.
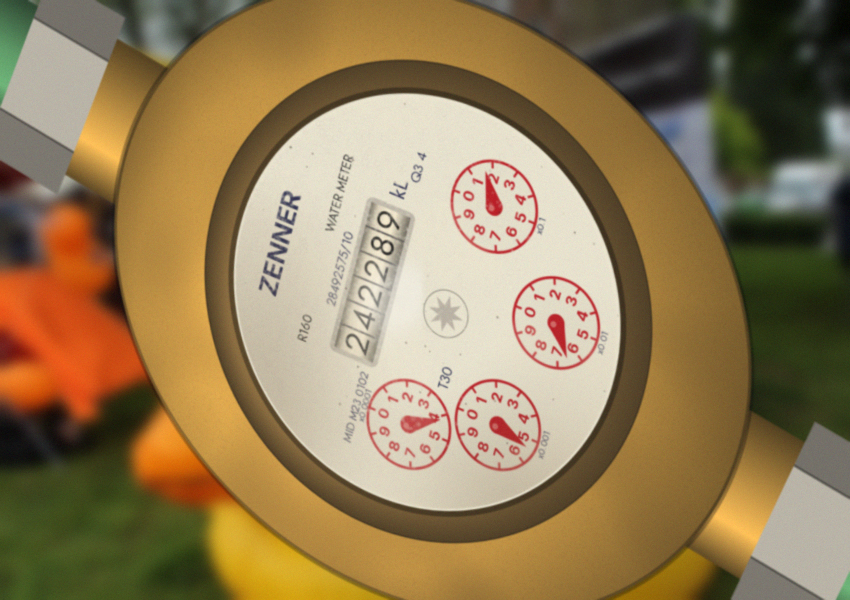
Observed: 242289.1654 kL
